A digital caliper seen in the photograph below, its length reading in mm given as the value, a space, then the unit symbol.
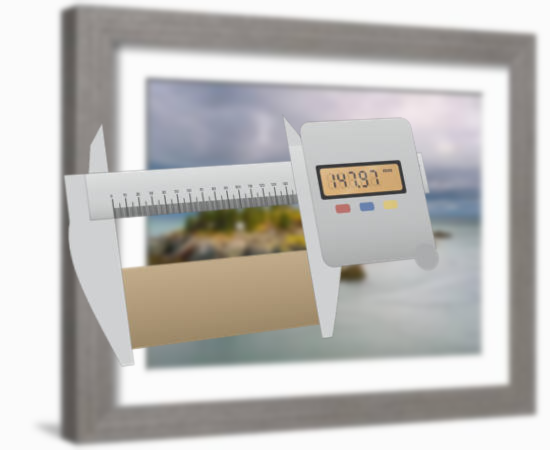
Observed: 147.97 mm
